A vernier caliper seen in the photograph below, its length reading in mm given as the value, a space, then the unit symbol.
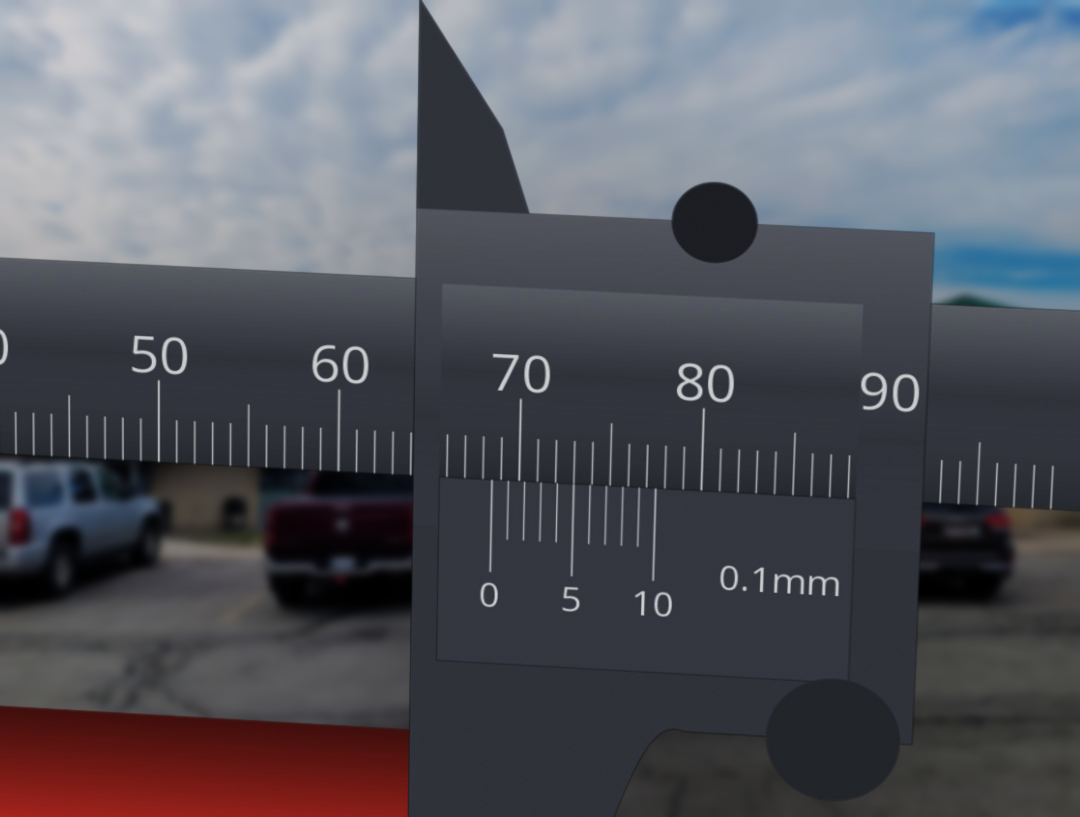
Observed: 68.5 mm
